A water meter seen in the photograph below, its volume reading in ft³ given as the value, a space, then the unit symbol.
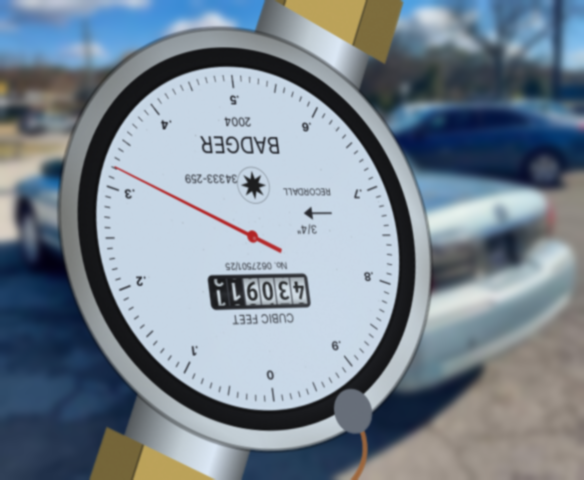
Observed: 430911.32 ft³
